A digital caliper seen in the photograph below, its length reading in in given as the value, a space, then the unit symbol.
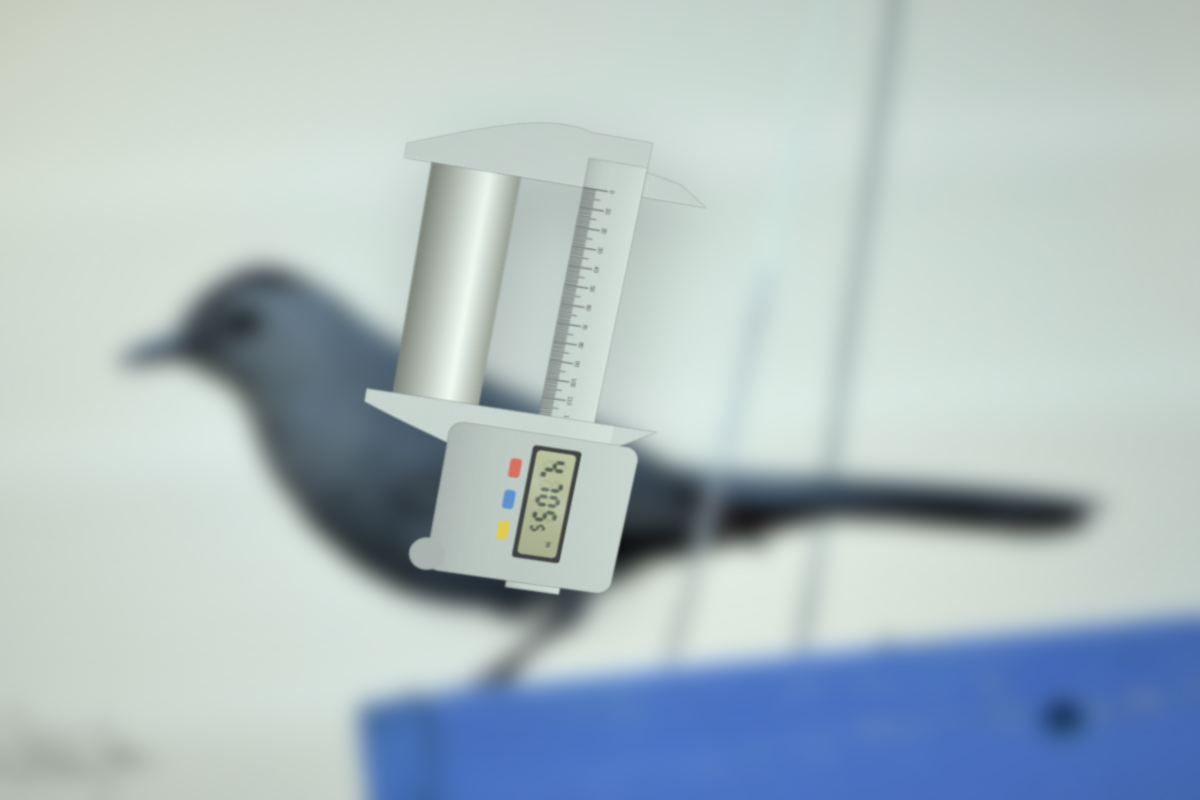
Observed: 4.7055 in
